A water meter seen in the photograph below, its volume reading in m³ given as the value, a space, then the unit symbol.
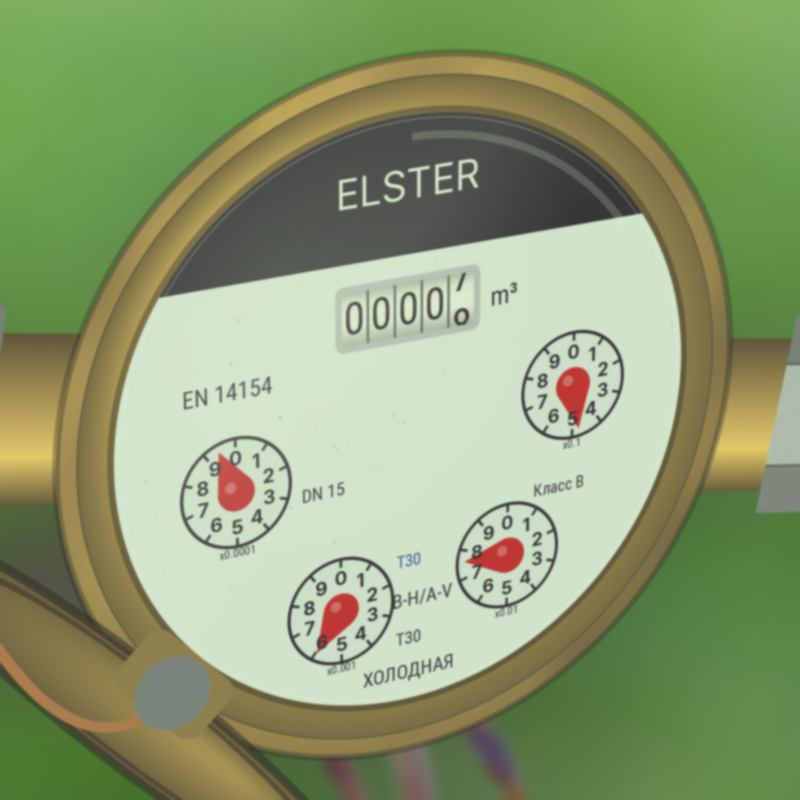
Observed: 7.4759 m³
